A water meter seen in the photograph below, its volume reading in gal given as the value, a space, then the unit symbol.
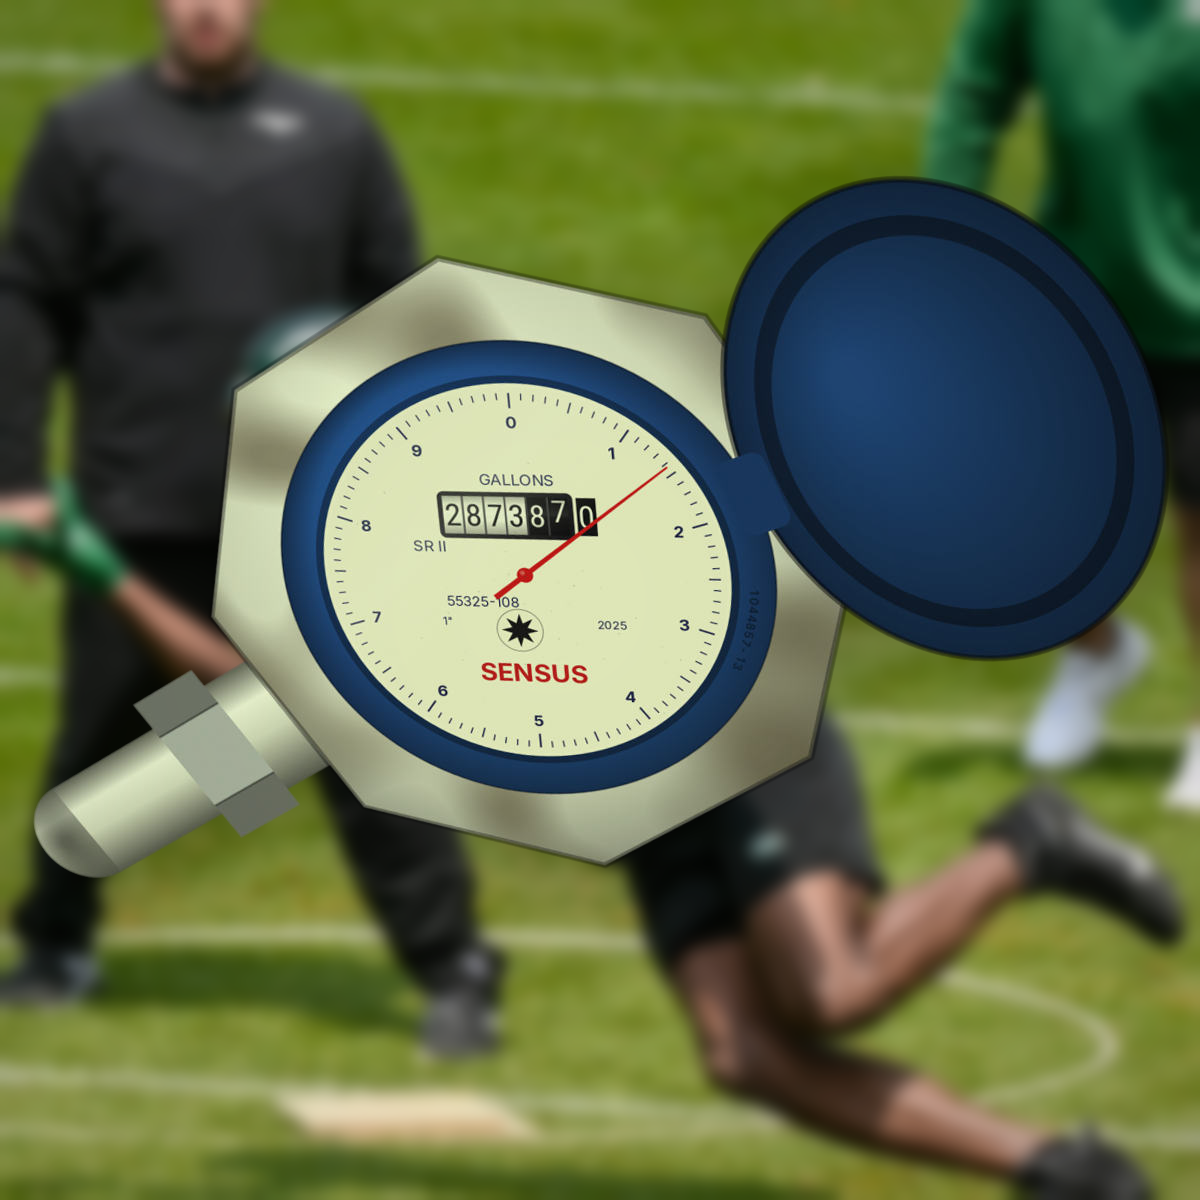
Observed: 2873871.4 gal
